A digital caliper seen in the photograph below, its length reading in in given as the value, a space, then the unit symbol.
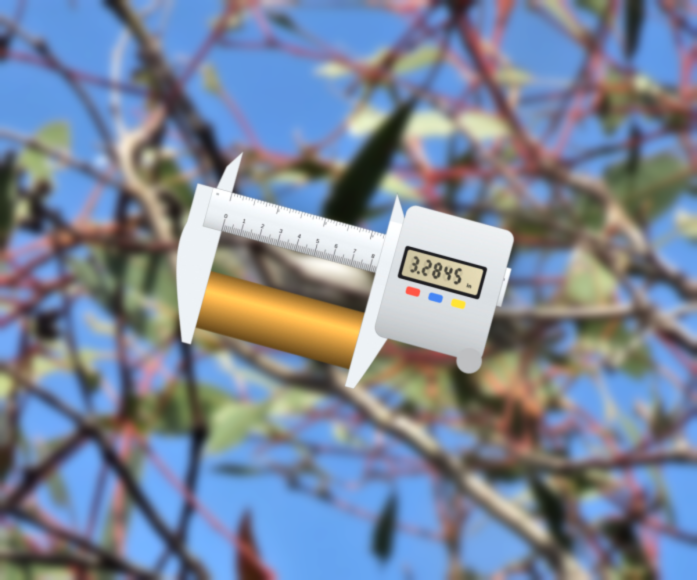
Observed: 3.2845 in
